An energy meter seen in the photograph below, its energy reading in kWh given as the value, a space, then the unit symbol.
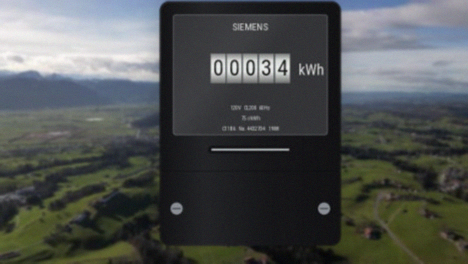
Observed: 34 kWh
